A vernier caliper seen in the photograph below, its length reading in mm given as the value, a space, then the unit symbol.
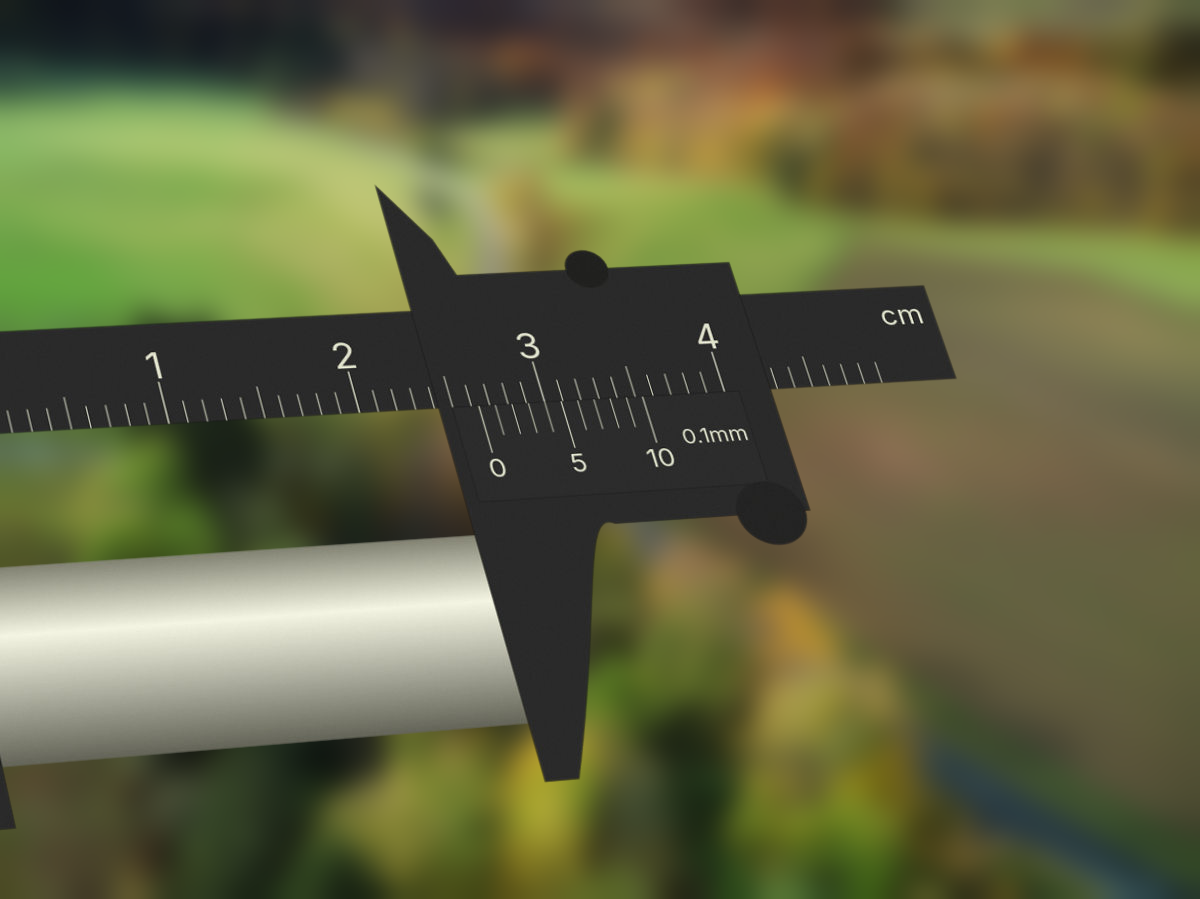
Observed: 26.4 mm
